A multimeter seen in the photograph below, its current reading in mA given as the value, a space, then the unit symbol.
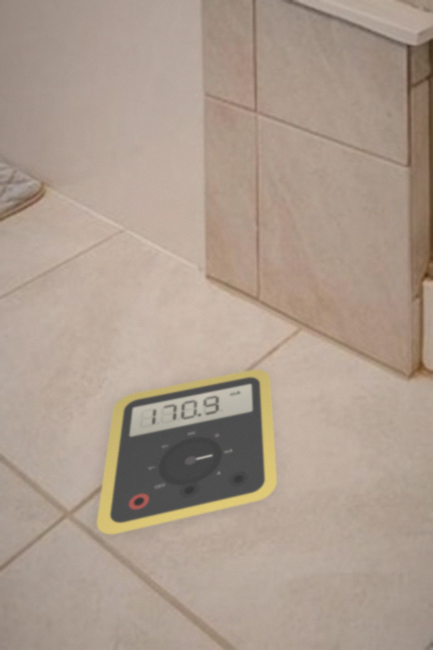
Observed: 170.9 mA
